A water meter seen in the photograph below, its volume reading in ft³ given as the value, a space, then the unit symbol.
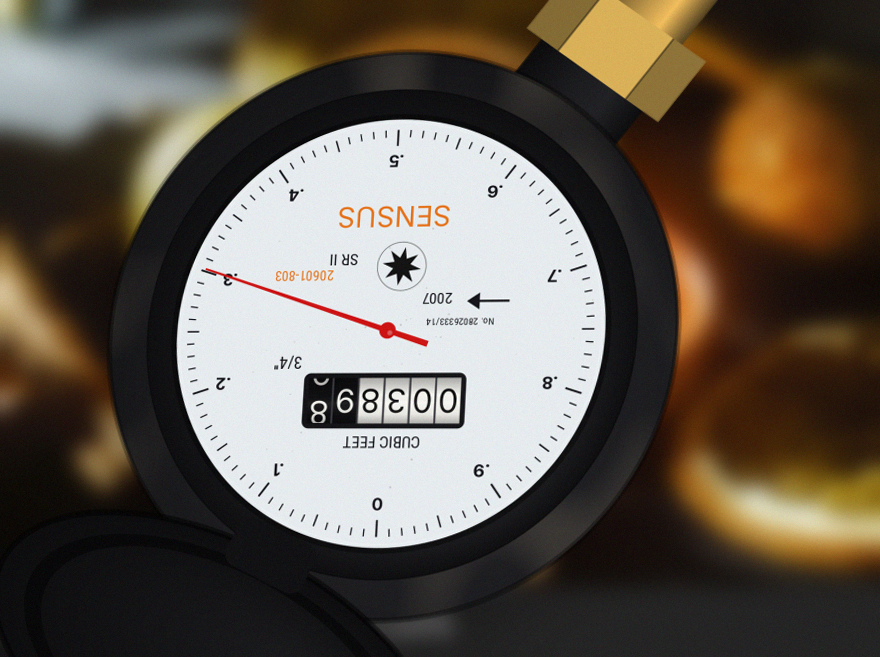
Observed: 3898.30 ft³
